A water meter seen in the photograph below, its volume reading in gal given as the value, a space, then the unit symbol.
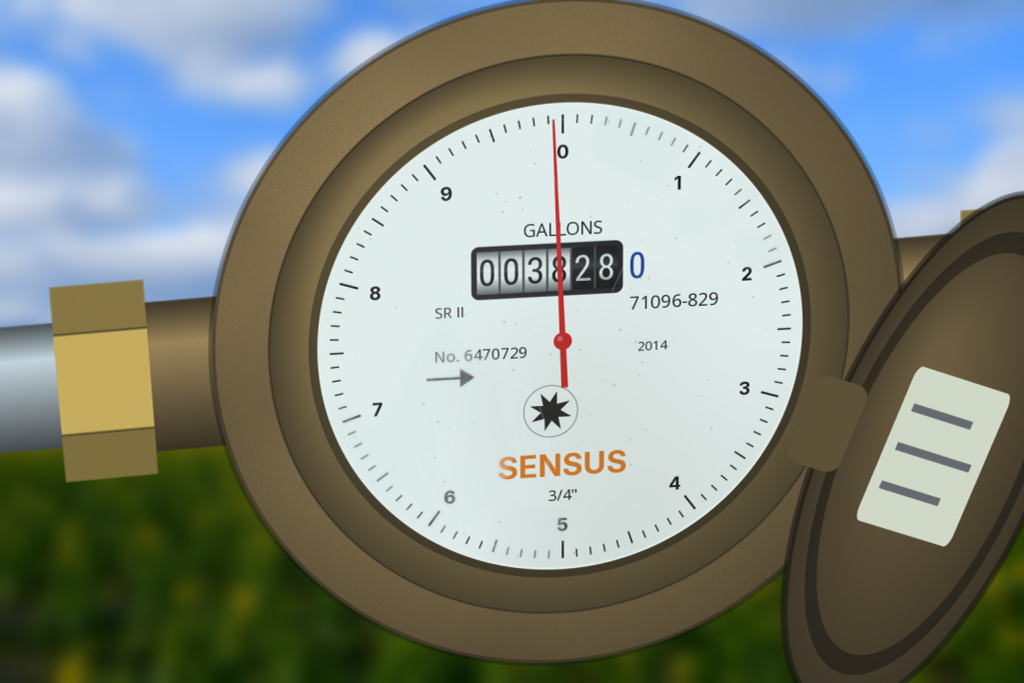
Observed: 38279.9 gal
